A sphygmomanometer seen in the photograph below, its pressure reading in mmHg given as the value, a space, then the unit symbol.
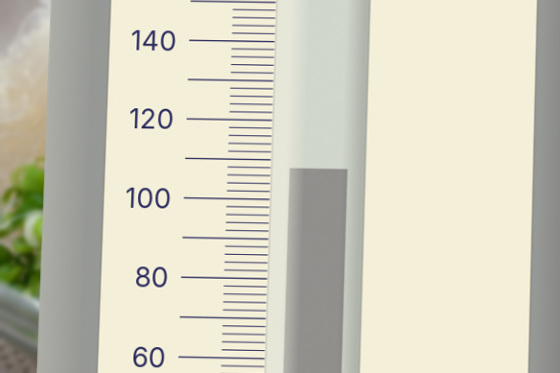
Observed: 108 mmHg
